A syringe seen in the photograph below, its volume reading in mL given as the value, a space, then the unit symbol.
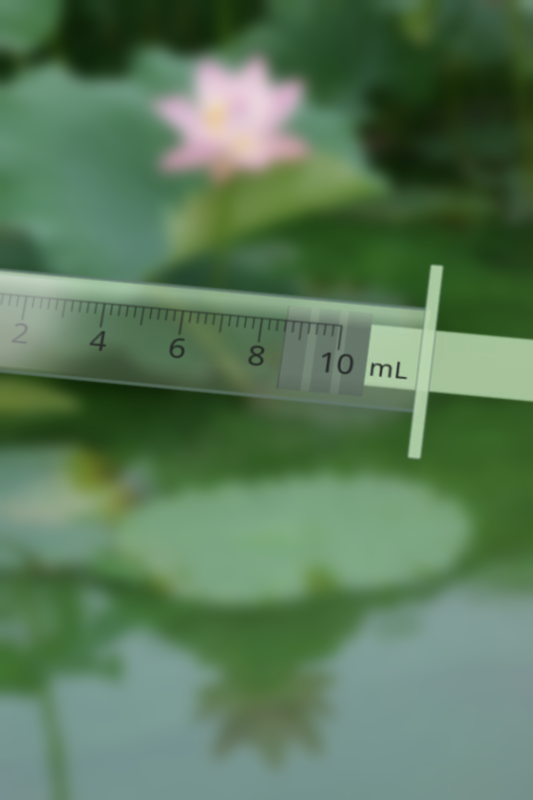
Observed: 8.6 mL
